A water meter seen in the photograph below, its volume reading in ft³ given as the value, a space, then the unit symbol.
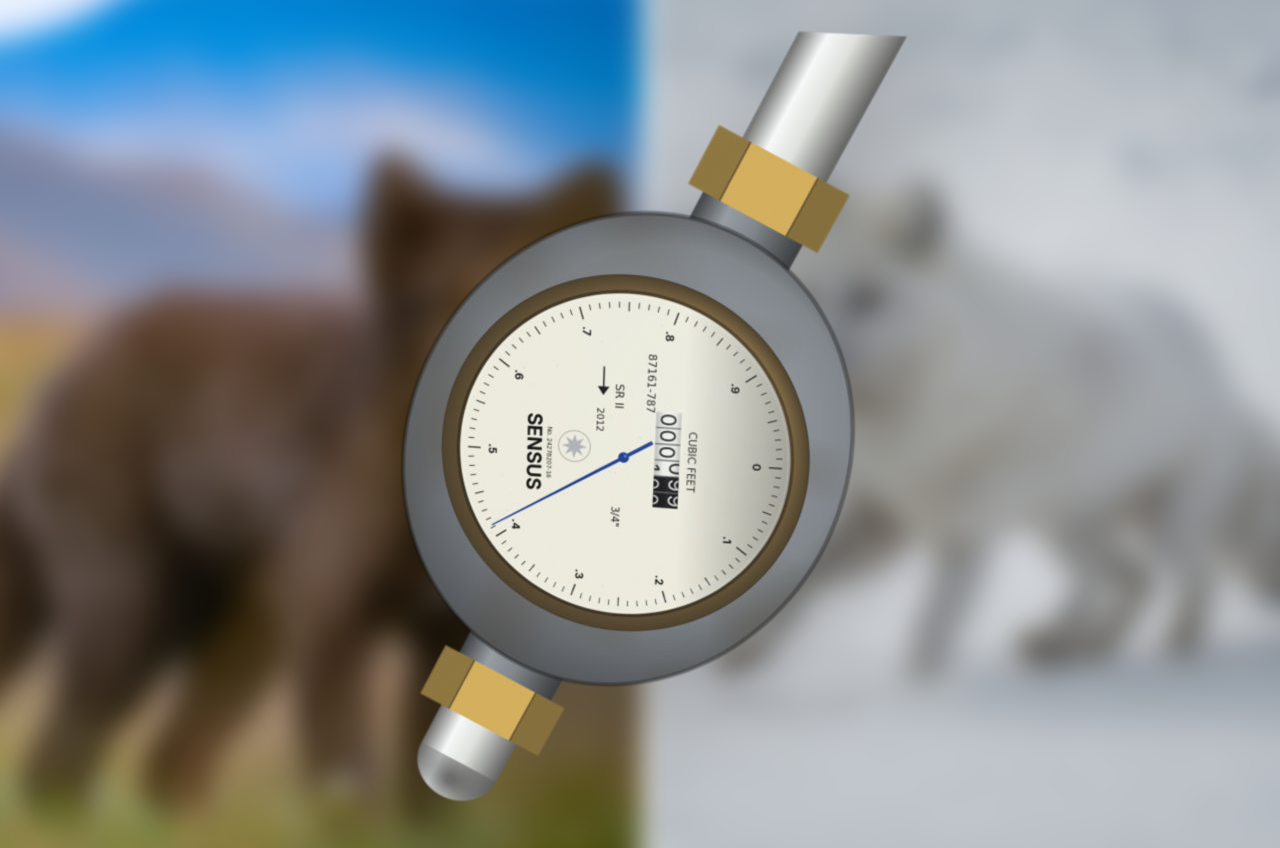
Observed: 99.41 ft³
